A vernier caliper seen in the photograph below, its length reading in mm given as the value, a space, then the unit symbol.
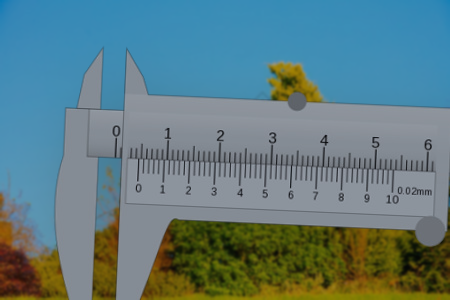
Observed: 4.5 mm
